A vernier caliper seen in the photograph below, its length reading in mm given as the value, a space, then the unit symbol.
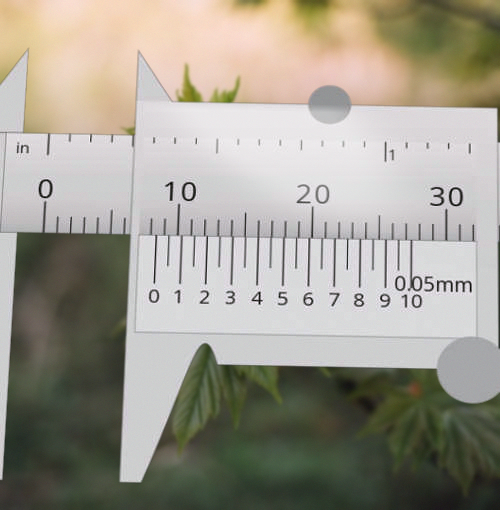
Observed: 8.4 mm
